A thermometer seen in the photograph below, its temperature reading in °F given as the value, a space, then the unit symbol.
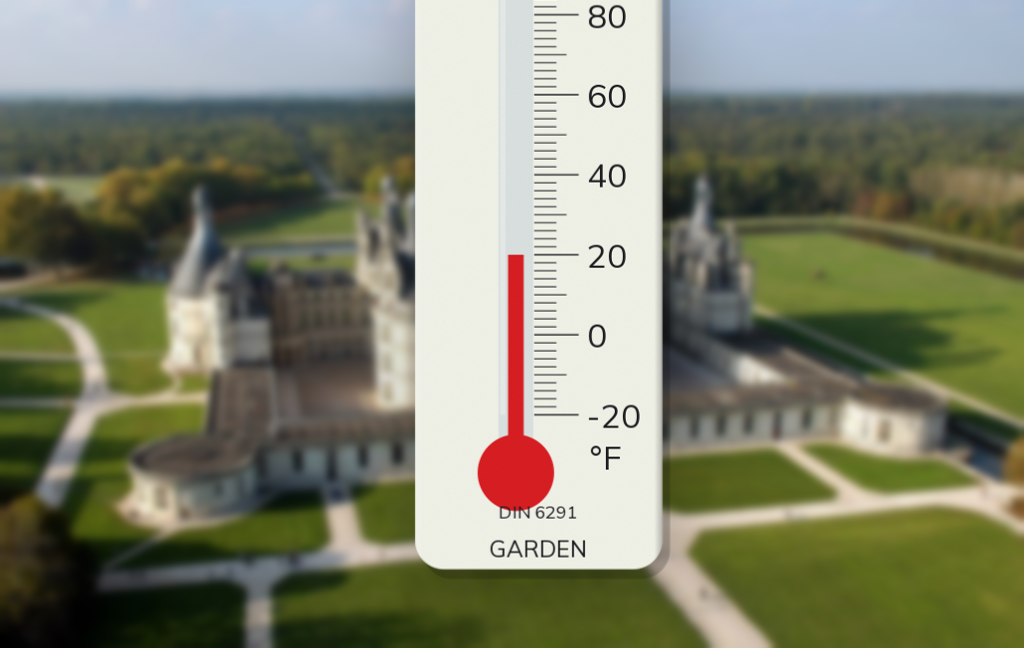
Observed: 20 °F
